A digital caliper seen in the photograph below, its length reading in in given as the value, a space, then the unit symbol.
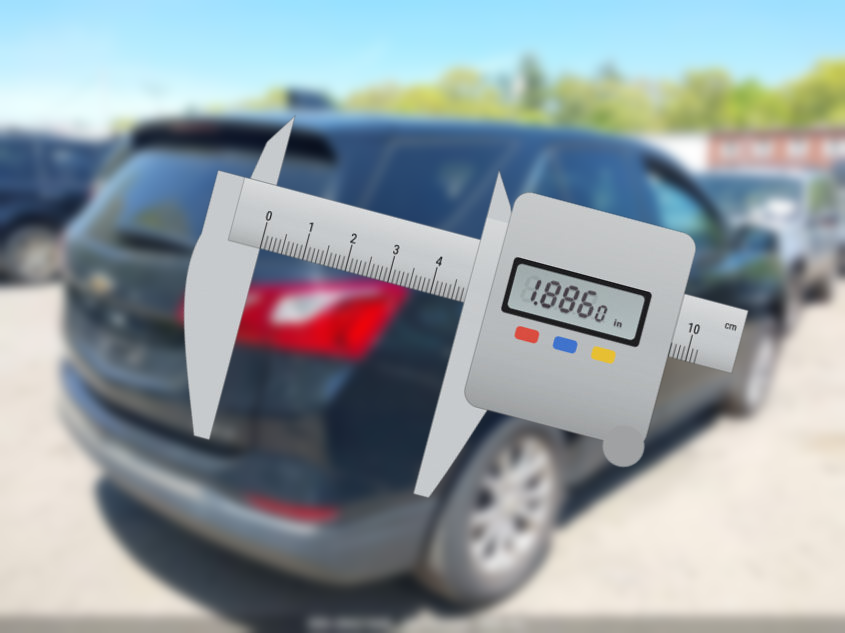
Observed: 1.8860 in
